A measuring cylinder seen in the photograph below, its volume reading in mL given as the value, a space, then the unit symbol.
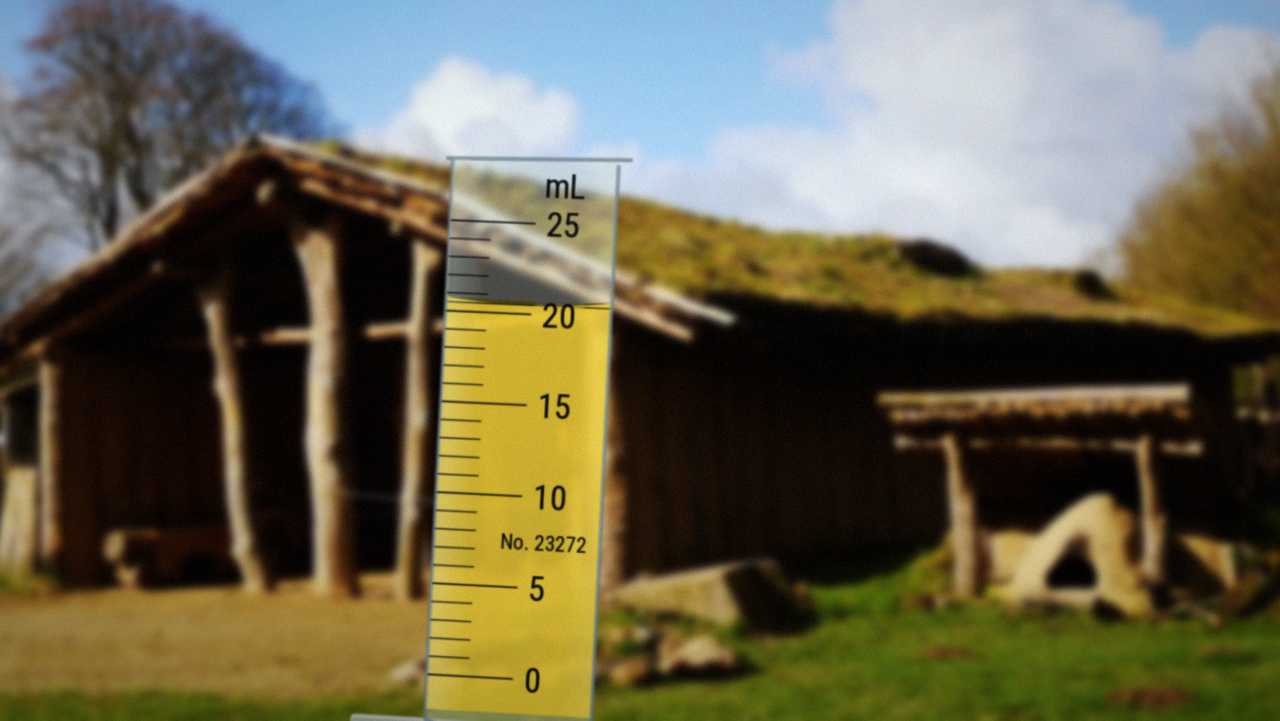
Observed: 20.5 mL
